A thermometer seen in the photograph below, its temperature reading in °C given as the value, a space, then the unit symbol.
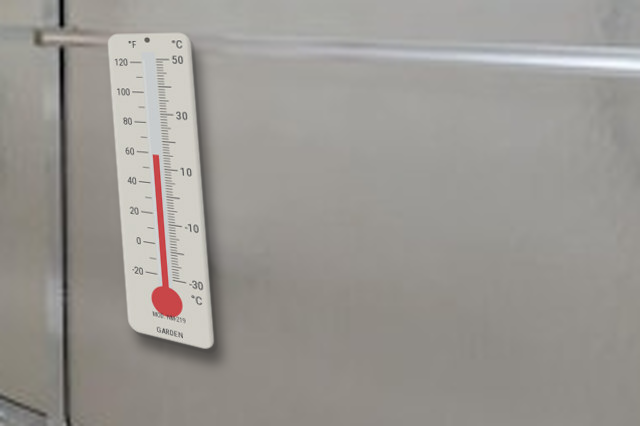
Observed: 15 °C
